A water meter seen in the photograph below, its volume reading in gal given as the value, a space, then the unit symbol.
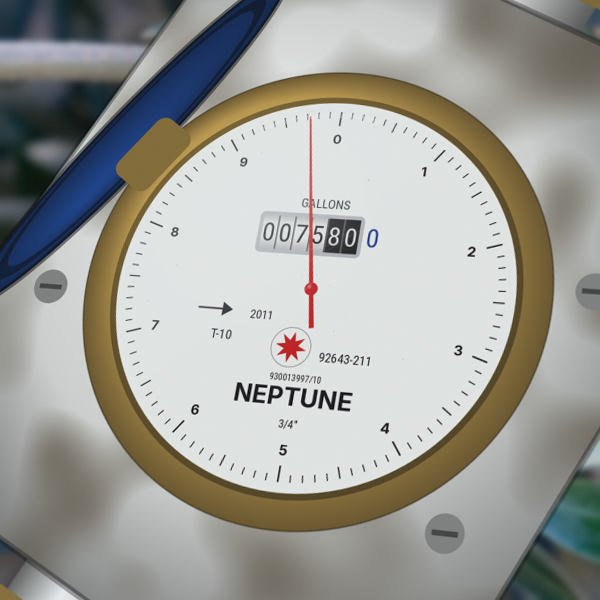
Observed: 75799.7 gal
